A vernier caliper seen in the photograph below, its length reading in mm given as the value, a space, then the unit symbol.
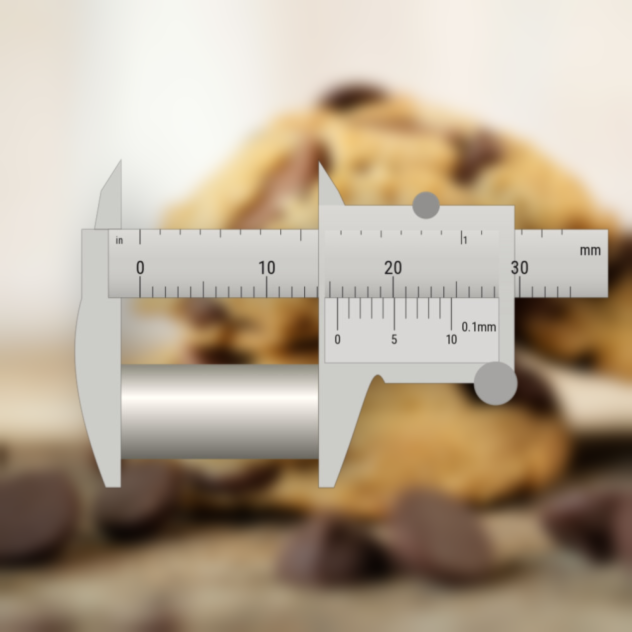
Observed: 15.6 mm
